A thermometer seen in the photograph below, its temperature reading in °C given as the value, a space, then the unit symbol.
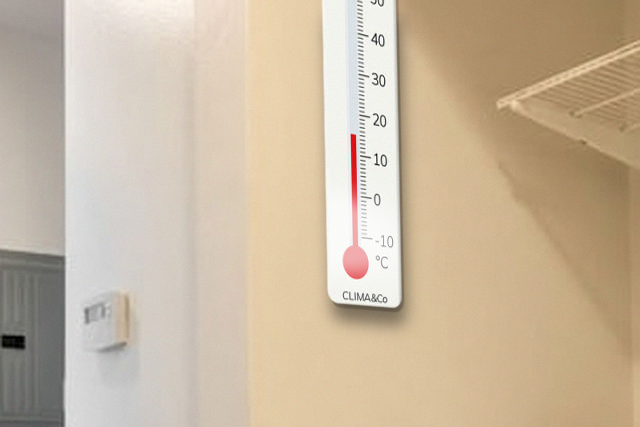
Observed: 15 °C
